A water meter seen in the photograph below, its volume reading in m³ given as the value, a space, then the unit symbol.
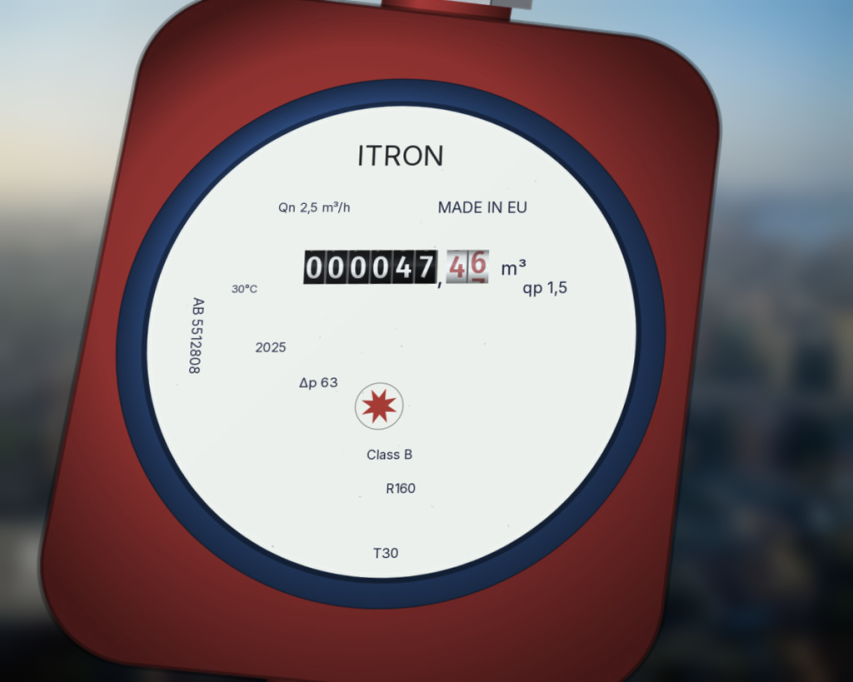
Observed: 47.46 m³
